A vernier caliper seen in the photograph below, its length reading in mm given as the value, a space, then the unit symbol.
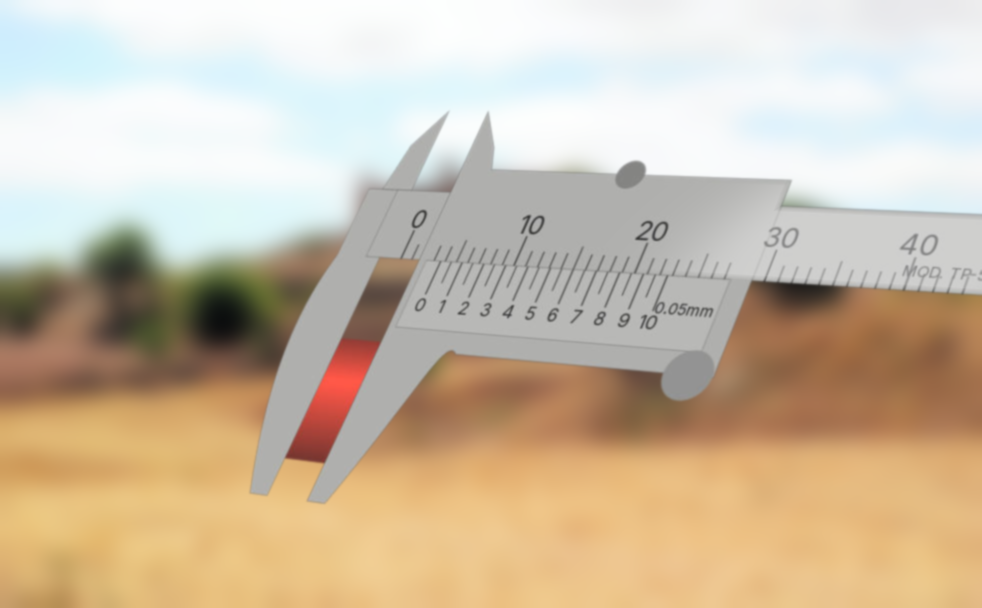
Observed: 3.6 mm
